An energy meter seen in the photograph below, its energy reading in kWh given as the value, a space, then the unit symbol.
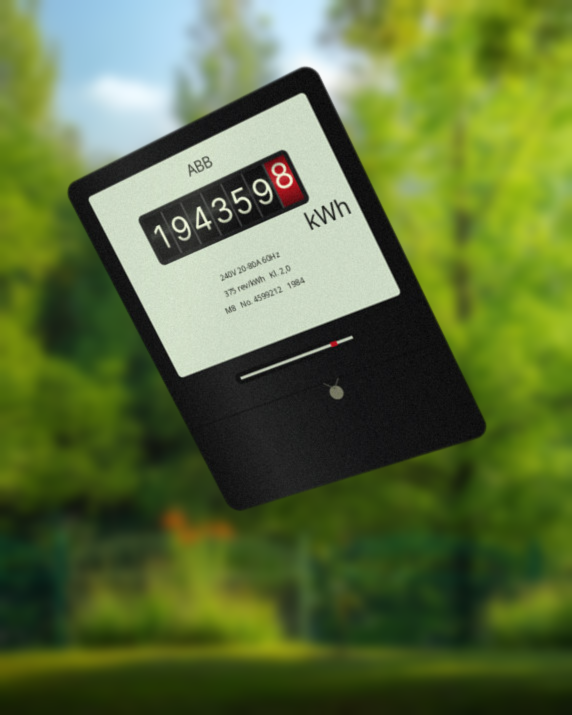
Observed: 194359.8 kWh
